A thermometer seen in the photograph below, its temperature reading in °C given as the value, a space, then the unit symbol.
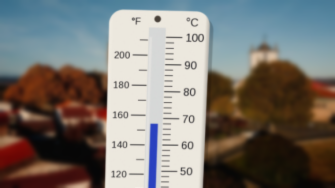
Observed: 68 °C
